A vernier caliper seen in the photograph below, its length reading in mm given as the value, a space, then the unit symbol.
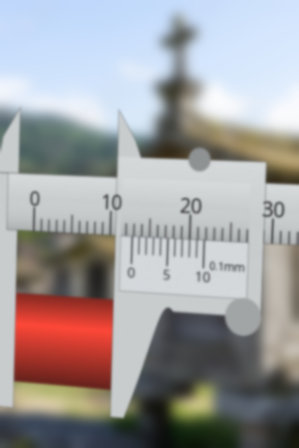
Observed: 12.8 mm
